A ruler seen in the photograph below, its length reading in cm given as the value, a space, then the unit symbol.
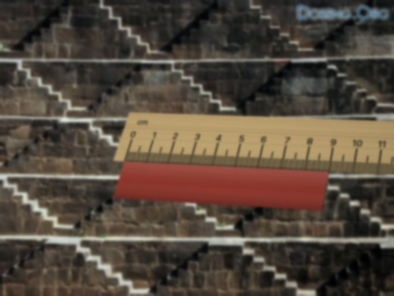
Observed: 9 cm
